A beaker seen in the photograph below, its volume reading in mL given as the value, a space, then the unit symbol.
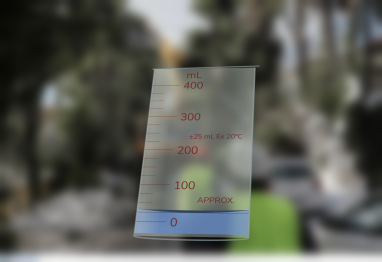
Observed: 25 mL
